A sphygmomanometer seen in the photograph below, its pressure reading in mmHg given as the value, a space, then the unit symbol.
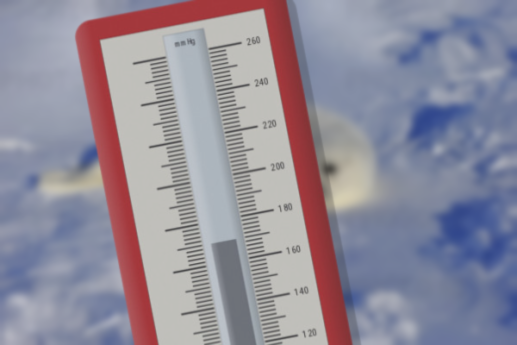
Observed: 170 mmHg
